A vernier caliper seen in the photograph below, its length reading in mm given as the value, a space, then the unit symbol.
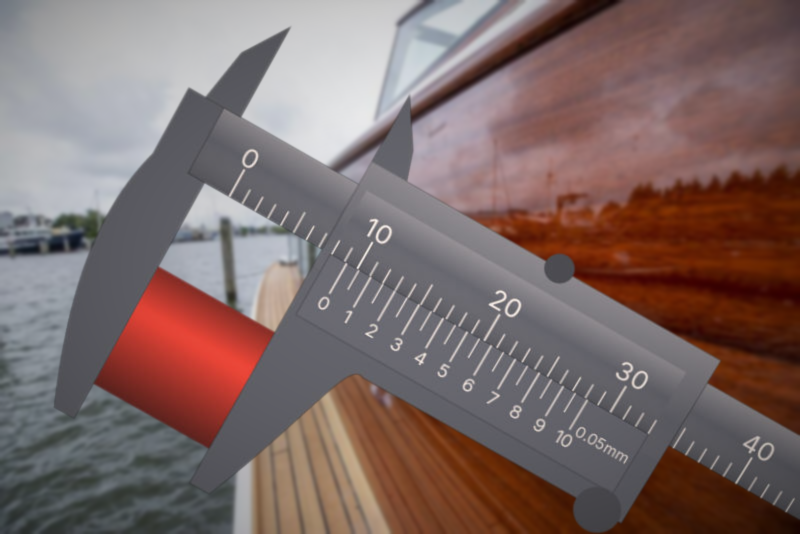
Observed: 9.2 mm
